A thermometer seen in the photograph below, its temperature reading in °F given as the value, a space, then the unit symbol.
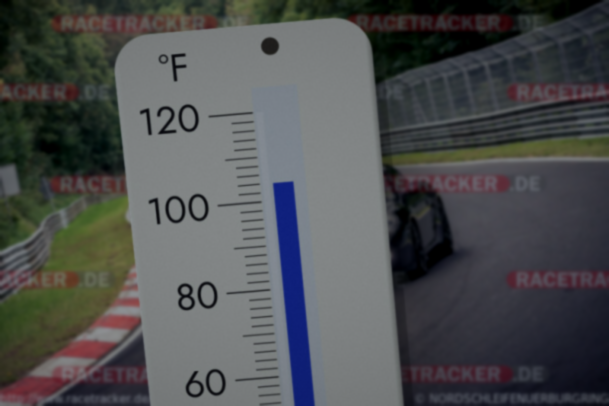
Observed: 104 °F
